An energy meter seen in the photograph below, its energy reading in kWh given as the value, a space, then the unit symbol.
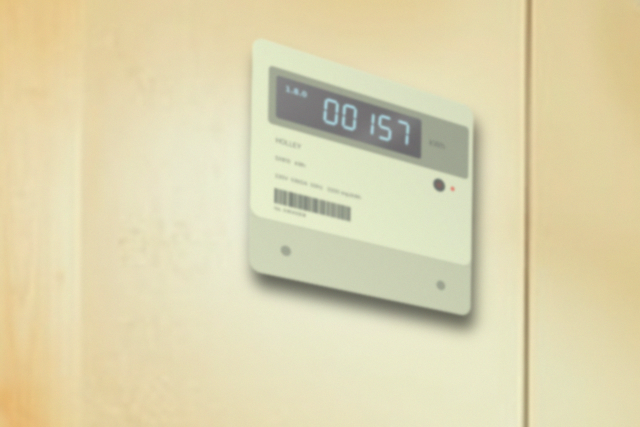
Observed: 157 kWh
